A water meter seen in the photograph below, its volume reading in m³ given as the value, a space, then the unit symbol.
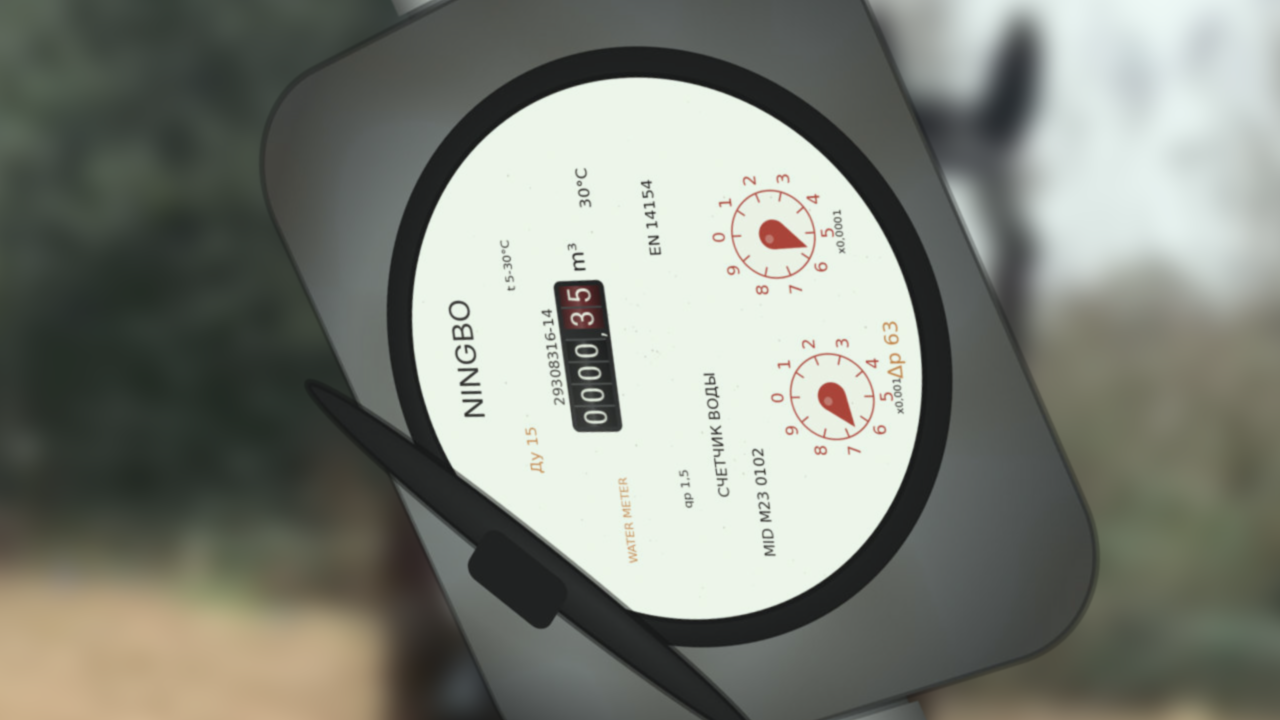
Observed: 0.3565 m³
